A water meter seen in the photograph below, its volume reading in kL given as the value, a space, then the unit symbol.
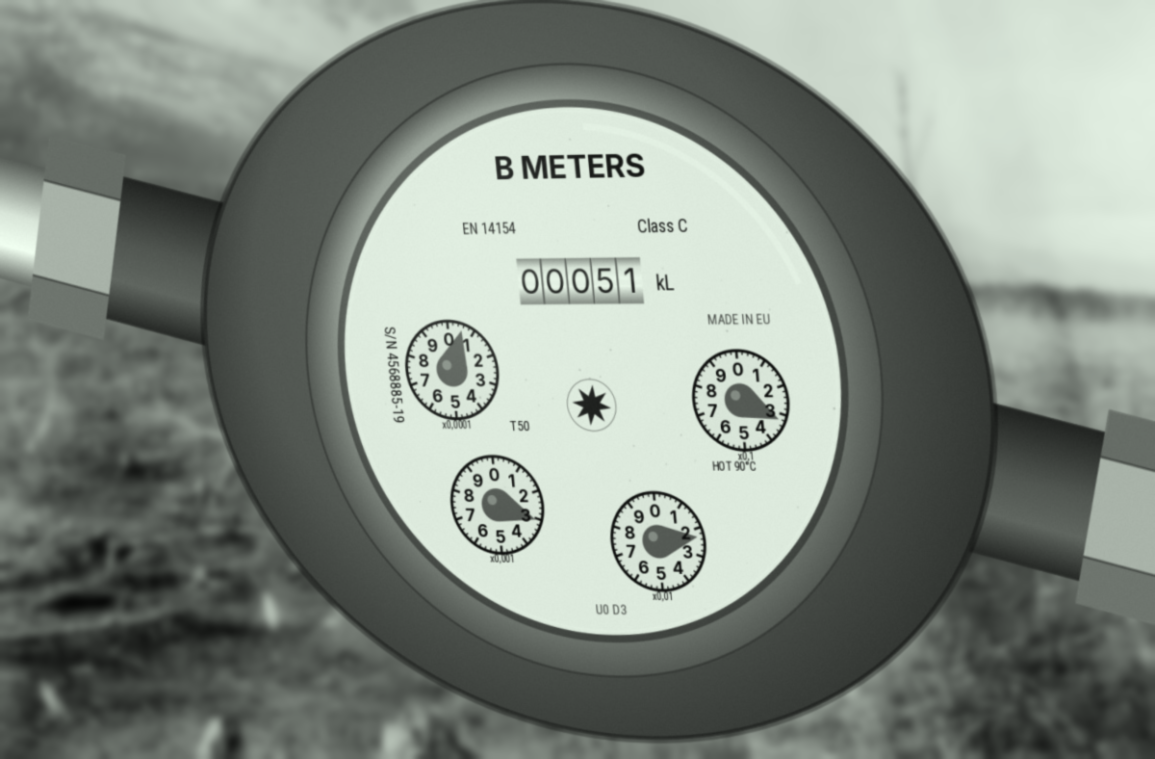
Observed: 51.3230 kL
